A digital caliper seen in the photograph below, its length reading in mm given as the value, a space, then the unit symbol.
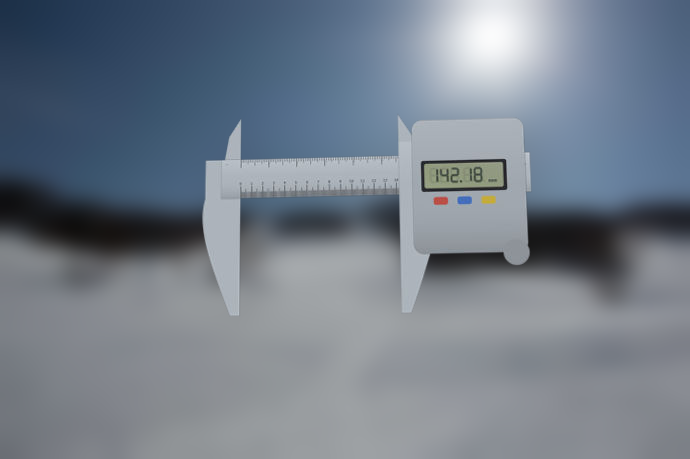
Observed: 142.18 mm
